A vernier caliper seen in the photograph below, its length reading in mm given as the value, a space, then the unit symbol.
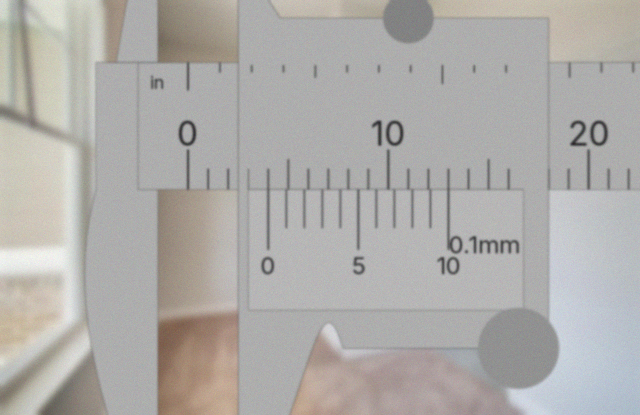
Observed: 4.0 mm
